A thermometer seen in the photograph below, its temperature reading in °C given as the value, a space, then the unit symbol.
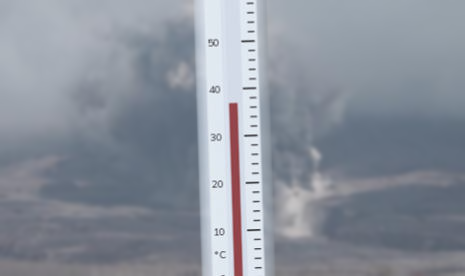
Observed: 37 °C
